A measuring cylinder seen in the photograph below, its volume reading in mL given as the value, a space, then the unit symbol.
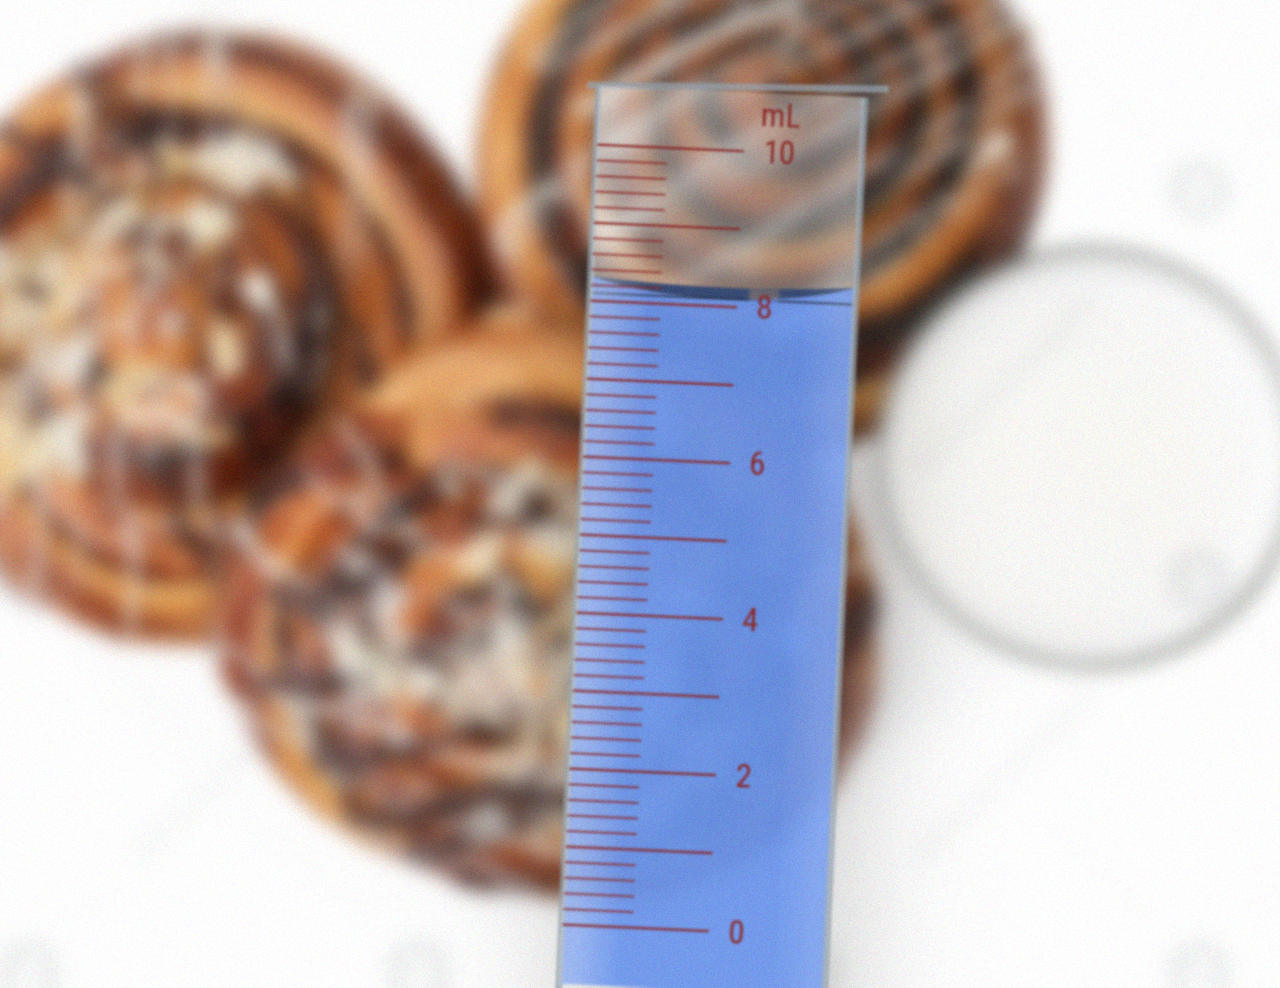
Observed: 8.1 mL
